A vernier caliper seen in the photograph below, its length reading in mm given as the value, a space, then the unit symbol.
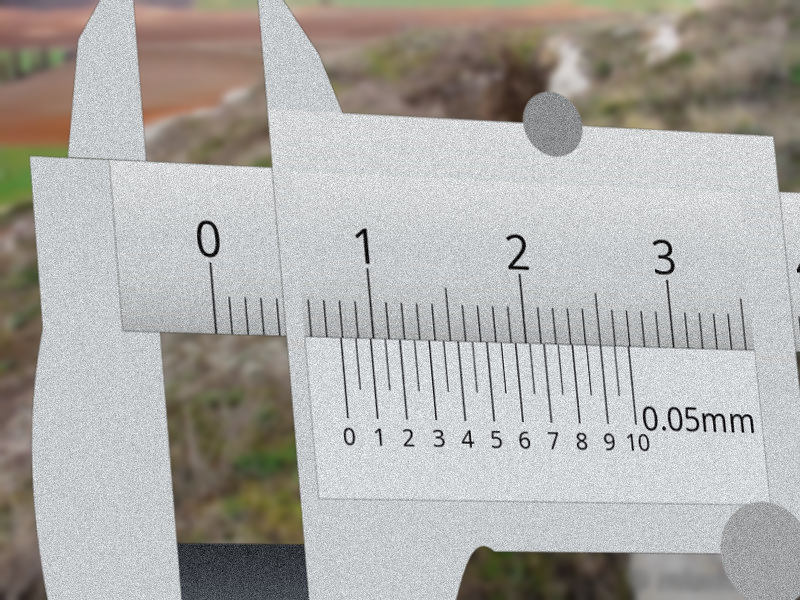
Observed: 7.9 mm
